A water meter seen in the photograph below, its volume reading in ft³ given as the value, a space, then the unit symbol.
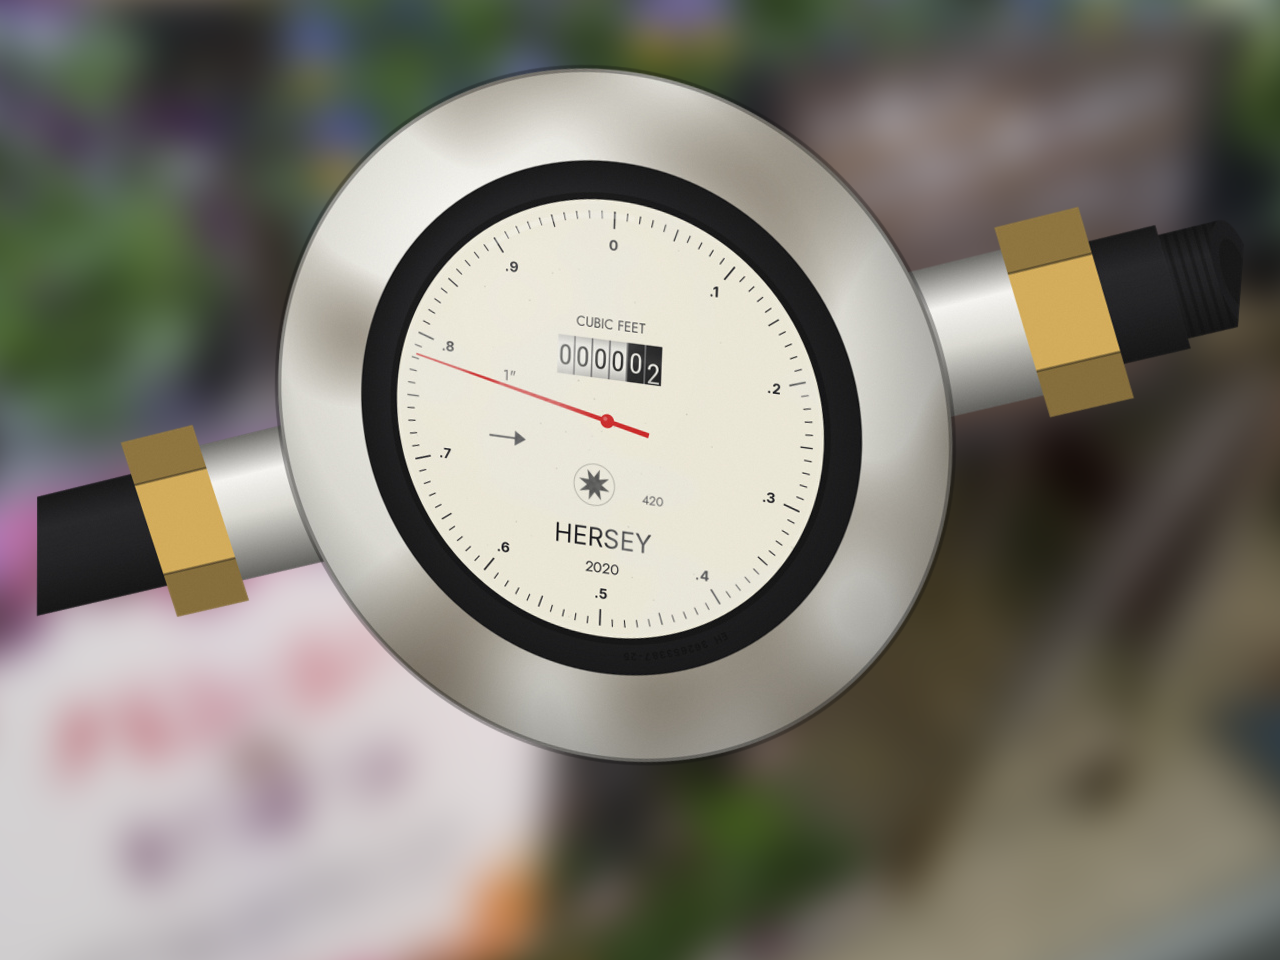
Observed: 1.78 ft³
